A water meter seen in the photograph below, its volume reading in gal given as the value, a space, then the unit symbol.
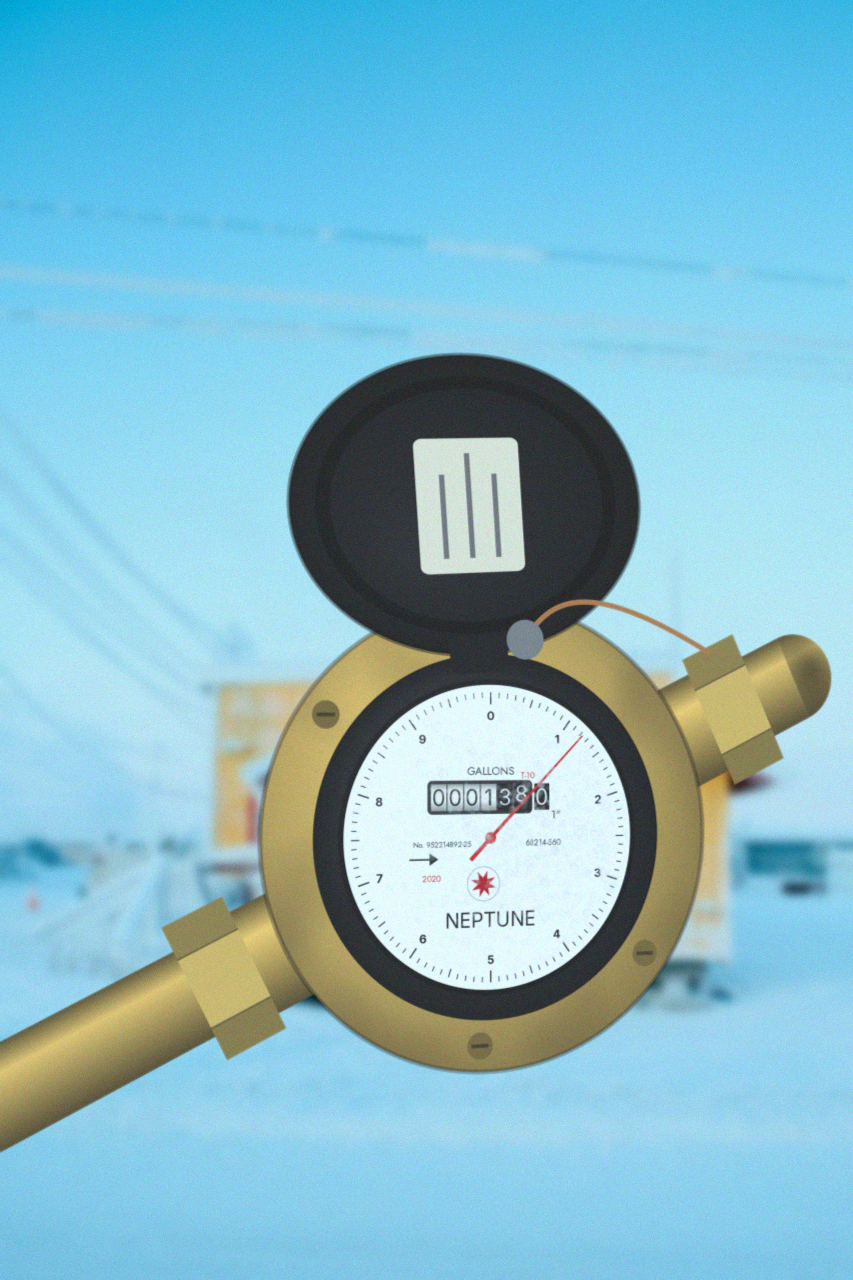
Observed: 1381.2 gal
